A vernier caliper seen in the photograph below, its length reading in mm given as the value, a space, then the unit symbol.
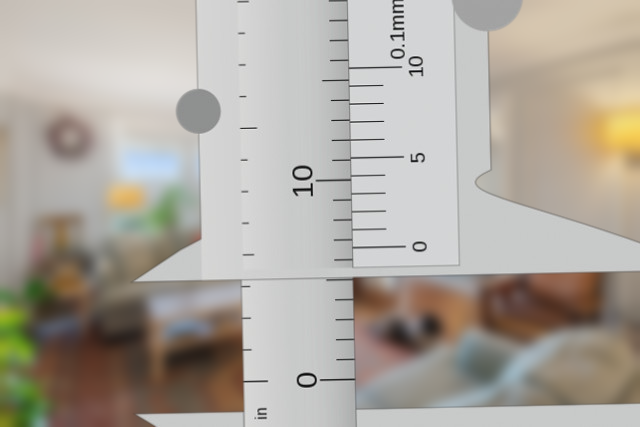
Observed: 6.6 mm
